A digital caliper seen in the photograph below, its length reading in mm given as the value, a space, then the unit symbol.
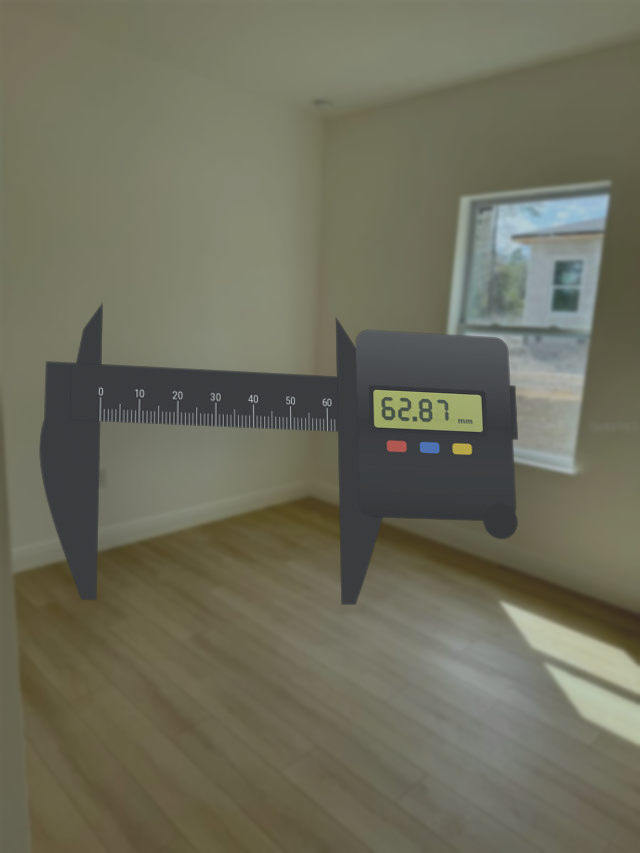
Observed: 62.87 mm
